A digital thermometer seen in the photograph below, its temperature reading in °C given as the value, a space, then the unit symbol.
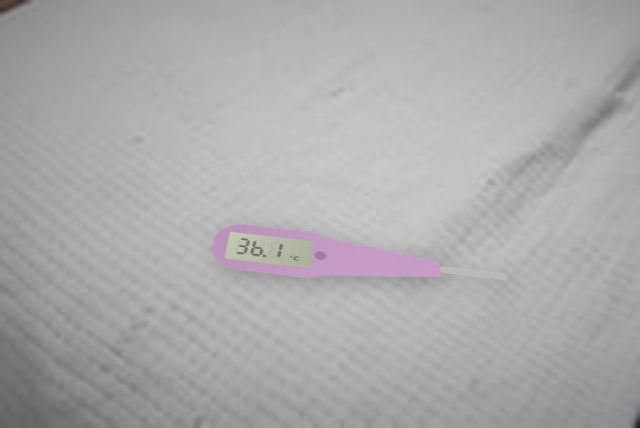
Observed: 36.1 °C
